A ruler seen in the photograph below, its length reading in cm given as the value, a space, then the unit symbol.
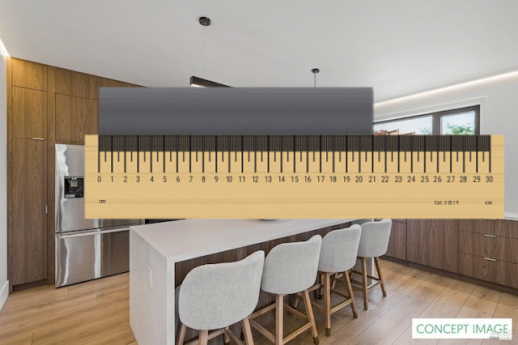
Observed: 21 cm
